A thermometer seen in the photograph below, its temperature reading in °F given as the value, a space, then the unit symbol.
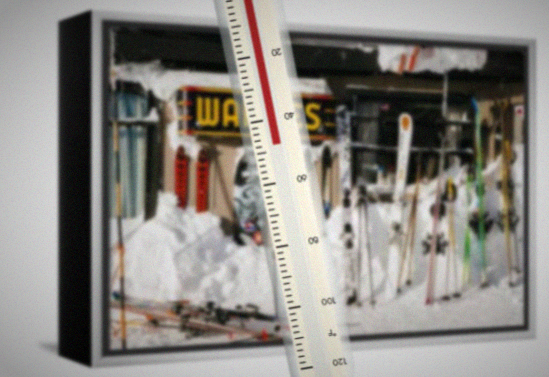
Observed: 48 °F
